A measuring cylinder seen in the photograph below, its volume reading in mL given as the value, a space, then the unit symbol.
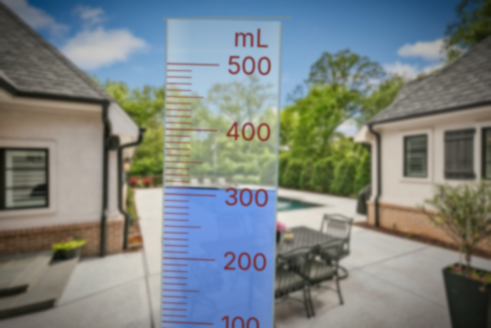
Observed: 310 mL
